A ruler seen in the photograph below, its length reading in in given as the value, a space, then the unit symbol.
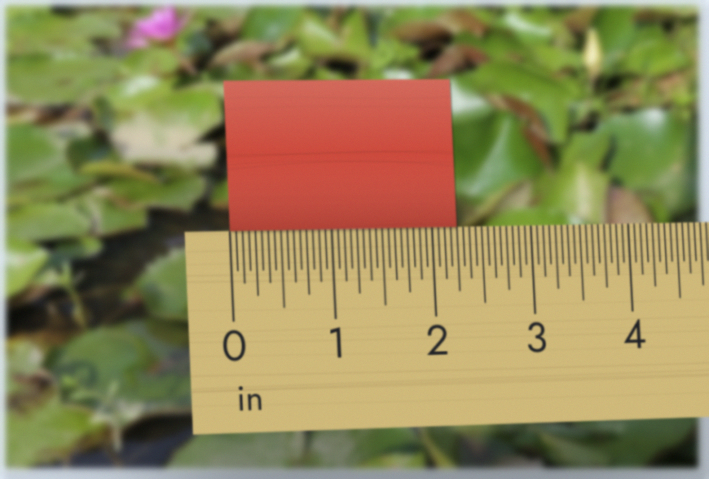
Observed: 2.25 in
